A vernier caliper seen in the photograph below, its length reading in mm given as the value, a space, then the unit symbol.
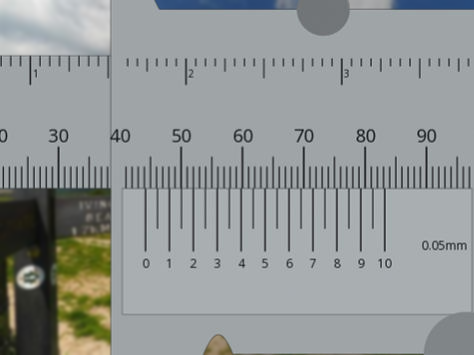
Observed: 44.2 mm
